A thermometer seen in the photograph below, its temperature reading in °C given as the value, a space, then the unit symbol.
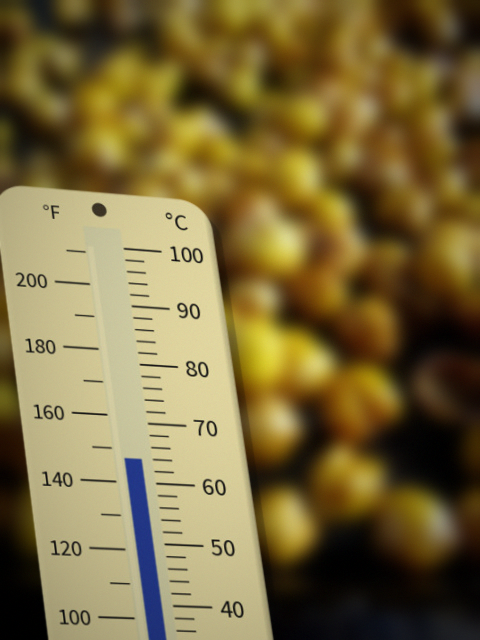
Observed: 64 °C
